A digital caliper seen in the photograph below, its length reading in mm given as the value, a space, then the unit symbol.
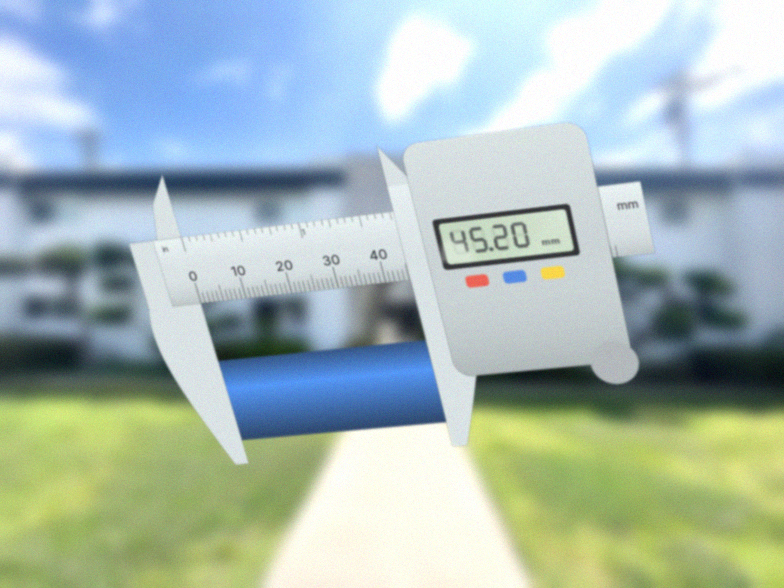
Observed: 45.20 mm
